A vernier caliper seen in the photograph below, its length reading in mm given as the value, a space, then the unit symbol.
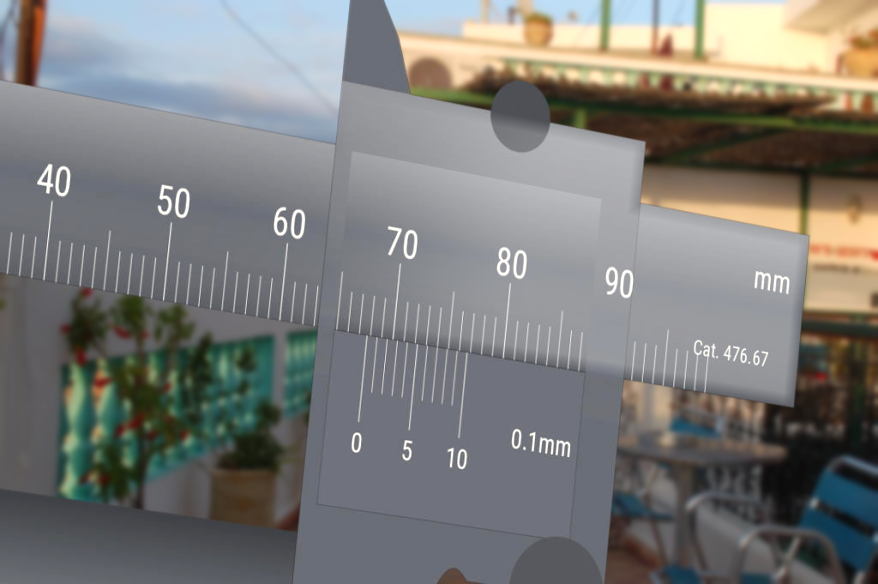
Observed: 67.7 mm
